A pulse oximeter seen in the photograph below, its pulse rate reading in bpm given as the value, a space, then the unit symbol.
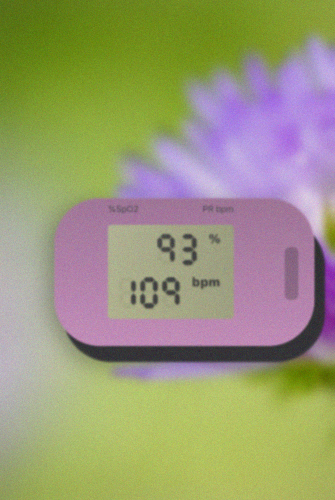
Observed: 109 bpm
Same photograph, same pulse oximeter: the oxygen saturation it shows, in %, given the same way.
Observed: 93 %
